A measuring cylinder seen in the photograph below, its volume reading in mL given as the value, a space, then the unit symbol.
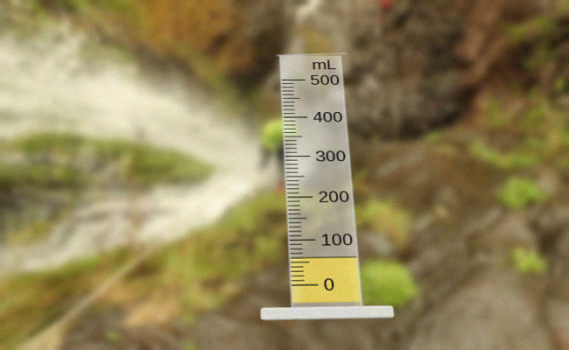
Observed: 60 mL
